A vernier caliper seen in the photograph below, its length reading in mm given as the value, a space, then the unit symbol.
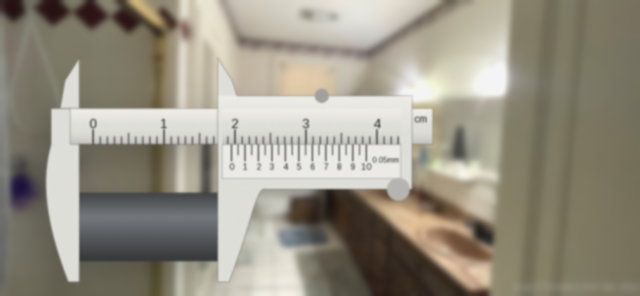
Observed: 19.5 mm
